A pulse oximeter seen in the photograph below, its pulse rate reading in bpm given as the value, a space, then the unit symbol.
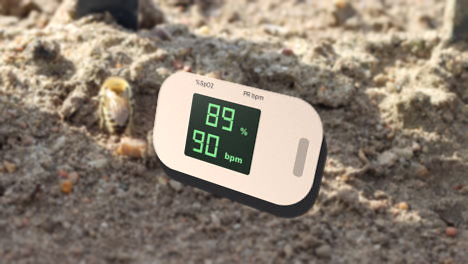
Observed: 90 bpm
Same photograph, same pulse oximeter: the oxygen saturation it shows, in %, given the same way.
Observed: 89 %
